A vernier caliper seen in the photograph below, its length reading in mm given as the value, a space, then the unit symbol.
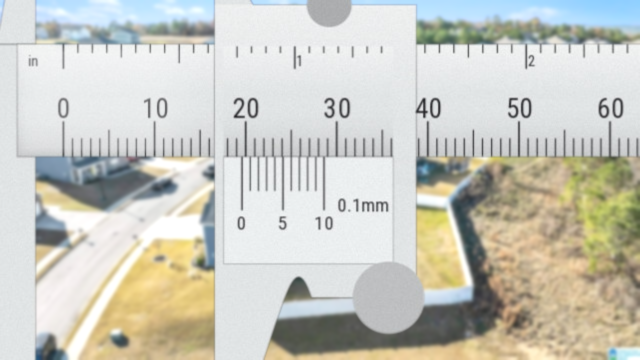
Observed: 19.6 mm
